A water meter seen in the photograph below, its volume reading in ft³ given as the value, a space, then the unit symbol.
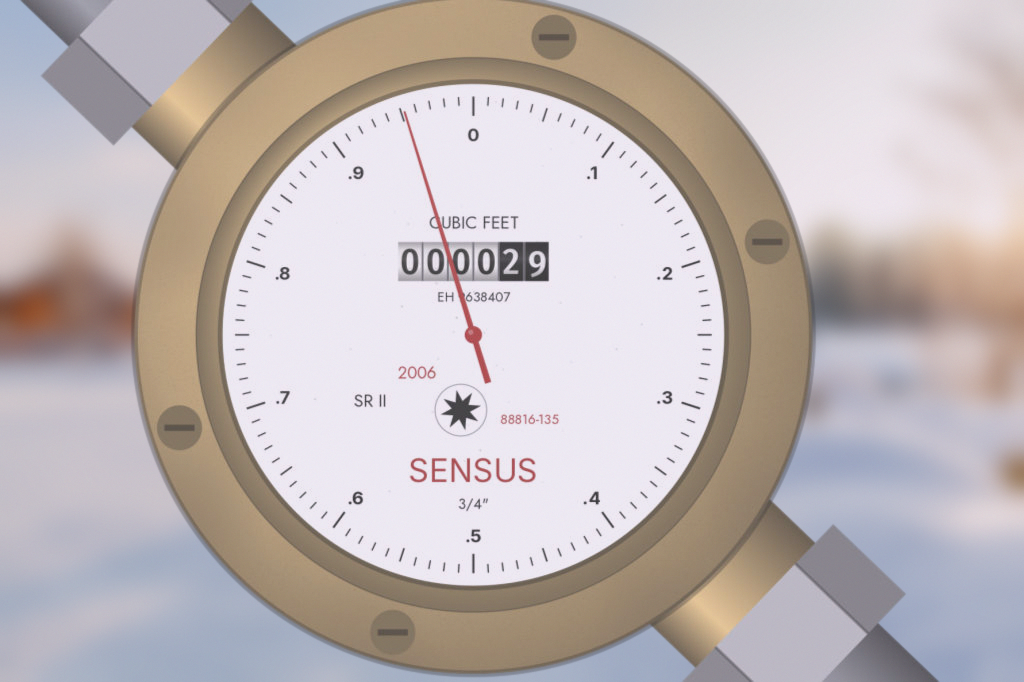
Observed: 28.95 ft³
